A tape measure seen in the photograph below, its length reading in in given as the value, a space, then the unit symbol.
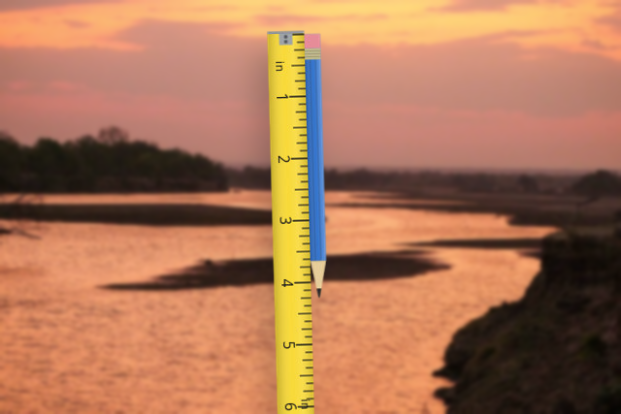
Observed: 4.25 in
